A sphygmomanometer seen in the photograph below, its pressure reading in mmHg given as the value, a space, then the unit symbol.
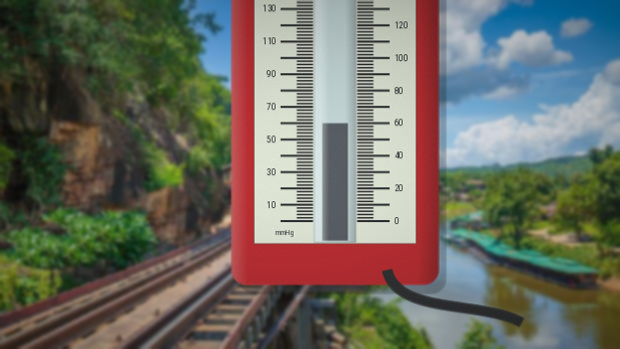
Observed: 60 mmHg
